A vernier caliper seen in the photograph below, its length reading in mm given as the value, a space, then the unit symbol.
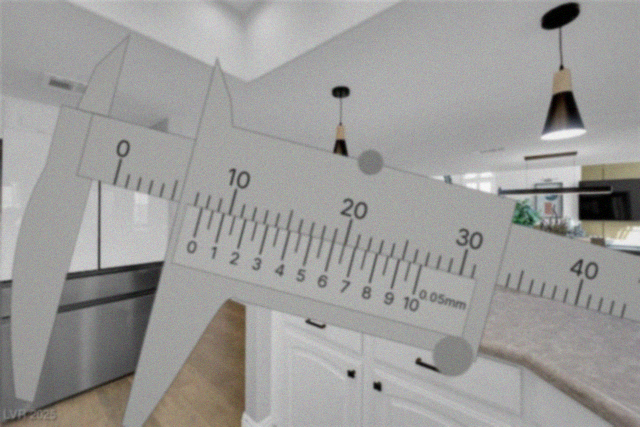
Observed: 7.6 mm
